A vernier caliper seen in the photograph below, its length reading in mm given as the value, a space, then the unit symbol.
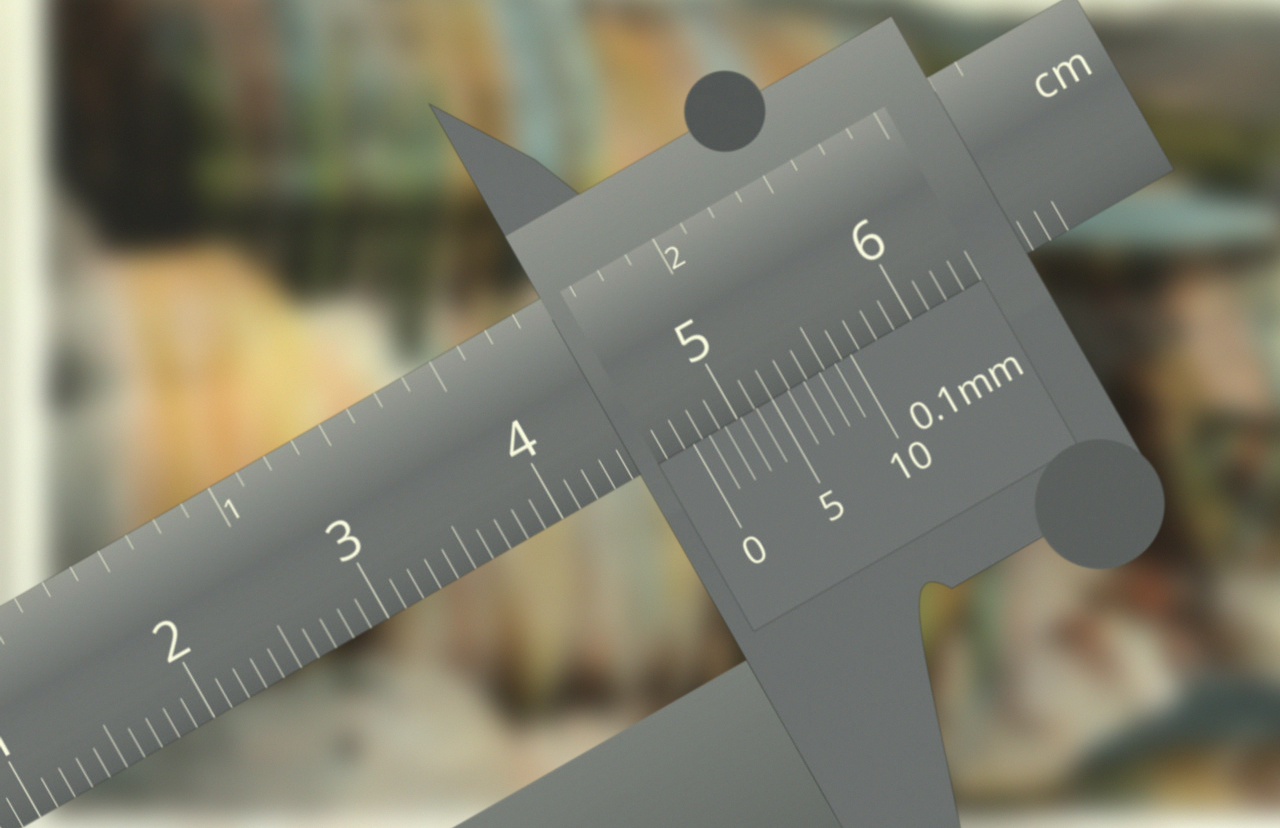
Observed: 47.5 mm
